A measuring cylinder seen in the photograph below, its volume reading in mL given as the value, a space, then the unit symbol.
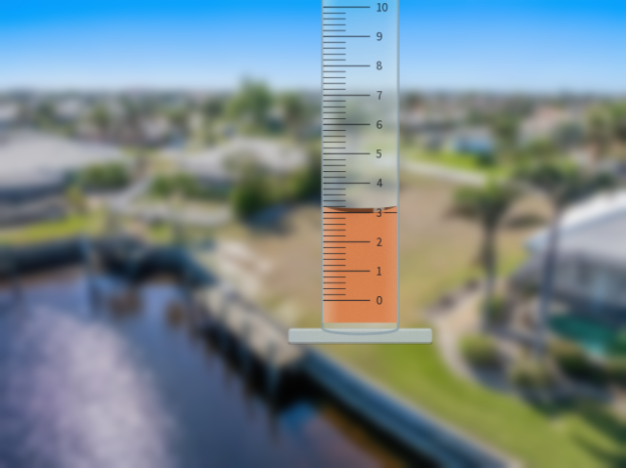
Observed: 3 mL
